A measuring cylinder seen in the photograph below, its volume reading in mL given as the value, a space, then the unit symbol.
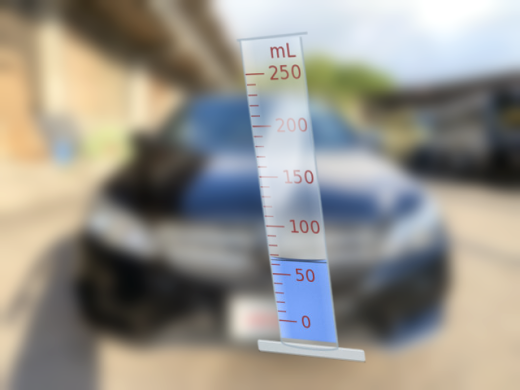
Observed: 65 mL
